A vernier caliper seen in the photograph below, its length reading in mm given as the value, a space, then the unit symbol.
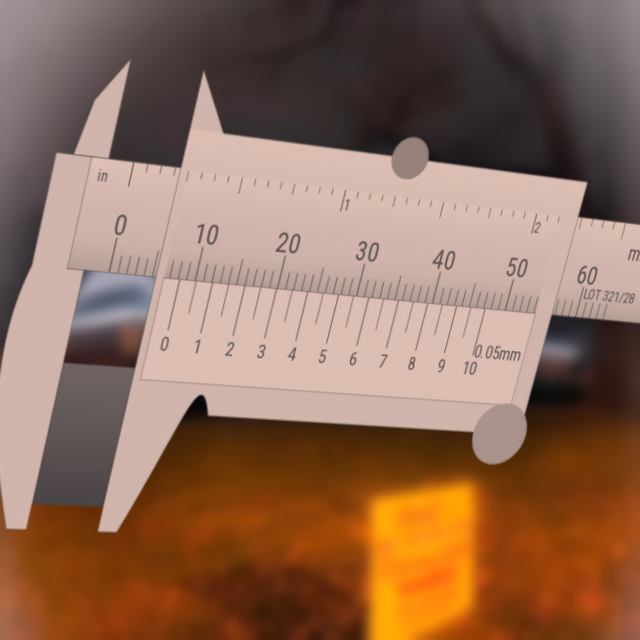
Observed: 8.2 mm
